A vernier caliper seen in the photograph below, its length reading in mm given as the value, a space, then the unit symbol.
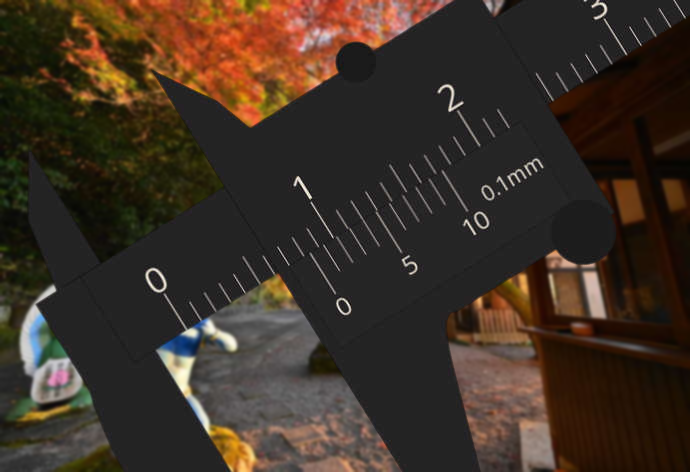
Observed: 8.4 mm
